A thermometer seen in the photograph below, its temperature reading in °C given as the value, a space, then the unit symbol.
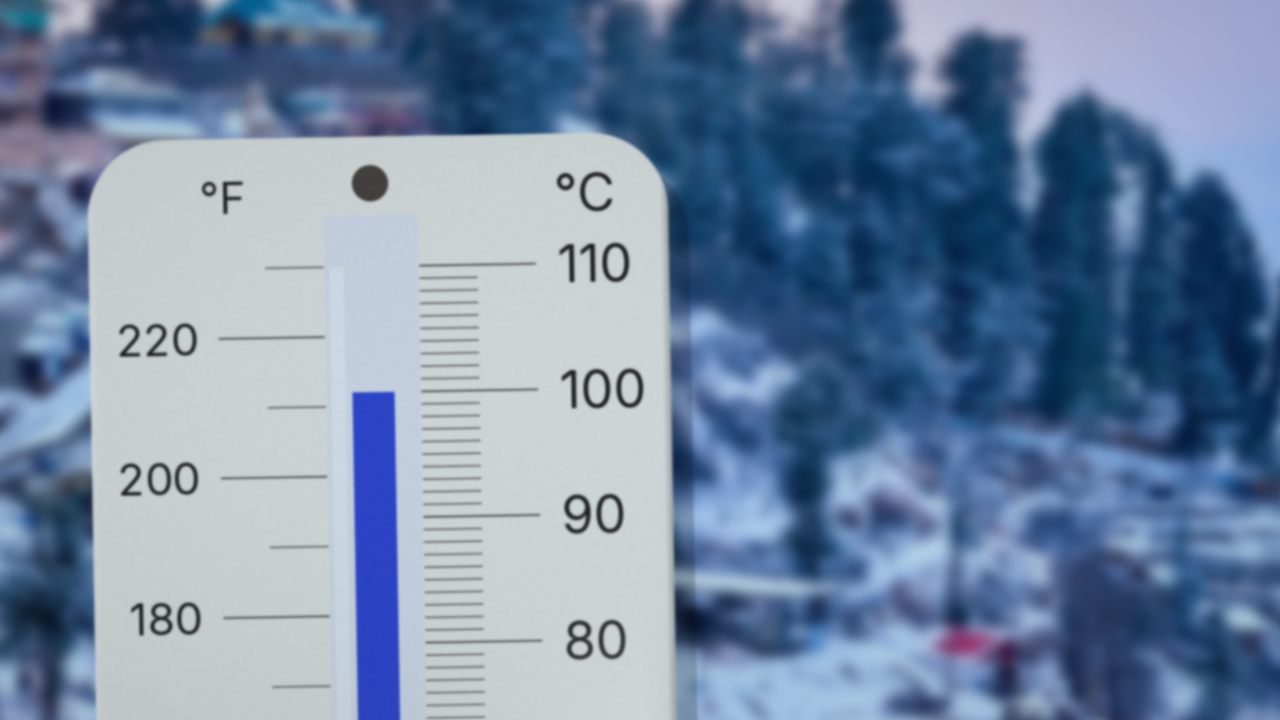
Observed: 100 °C
